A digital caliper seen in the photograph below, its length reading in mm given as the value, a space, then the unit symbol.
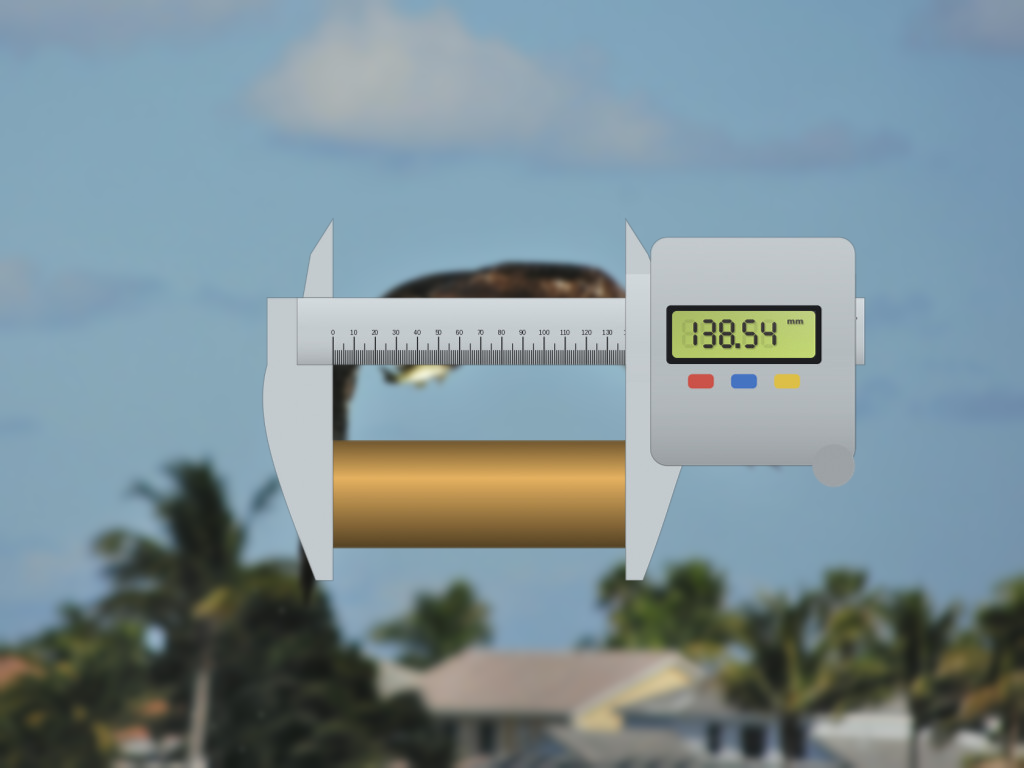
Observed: 138.54 mm
